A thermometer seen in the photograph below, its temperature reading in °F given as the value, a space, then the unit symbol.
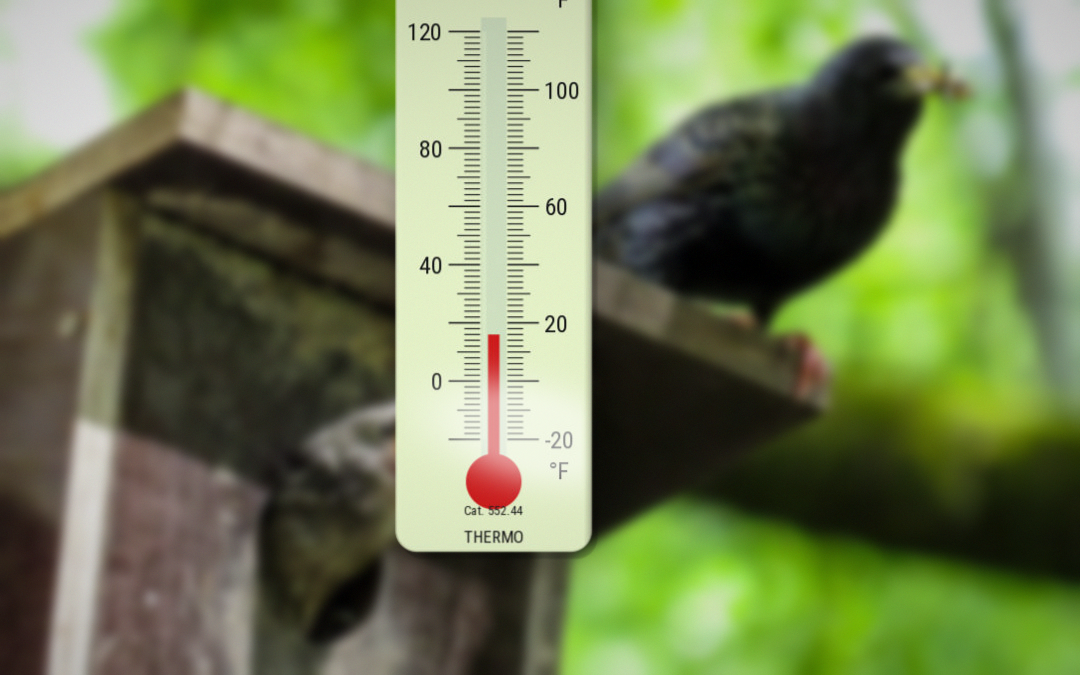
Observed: 16 °F
